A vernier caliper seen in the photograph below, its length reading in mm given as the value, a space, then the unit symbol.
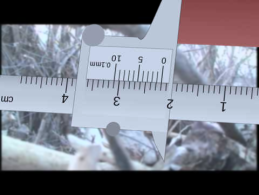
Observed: 22.0 mm
